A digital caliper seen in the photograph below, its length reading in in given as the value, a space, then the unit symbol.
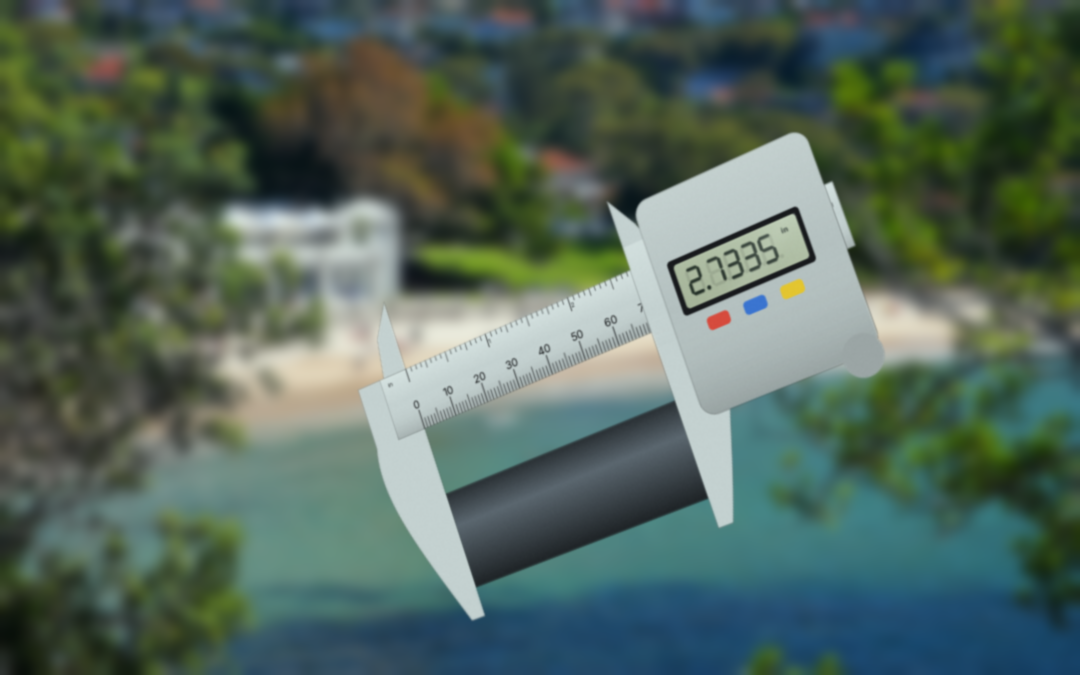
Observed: 2.7335 in
